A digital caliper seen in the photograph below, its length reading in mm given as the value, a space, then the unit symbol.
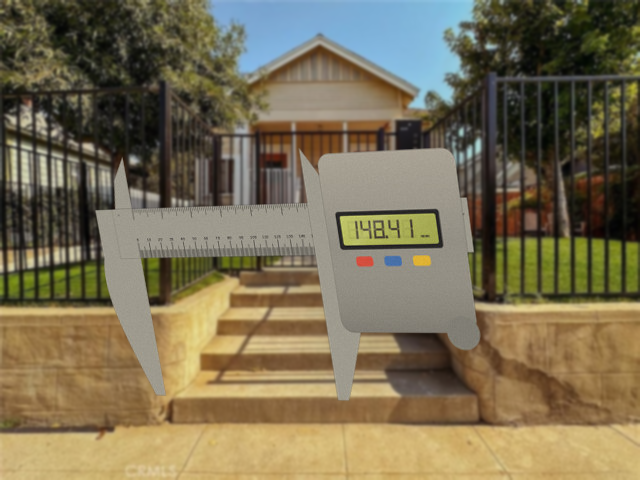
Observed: 148.41 mm
